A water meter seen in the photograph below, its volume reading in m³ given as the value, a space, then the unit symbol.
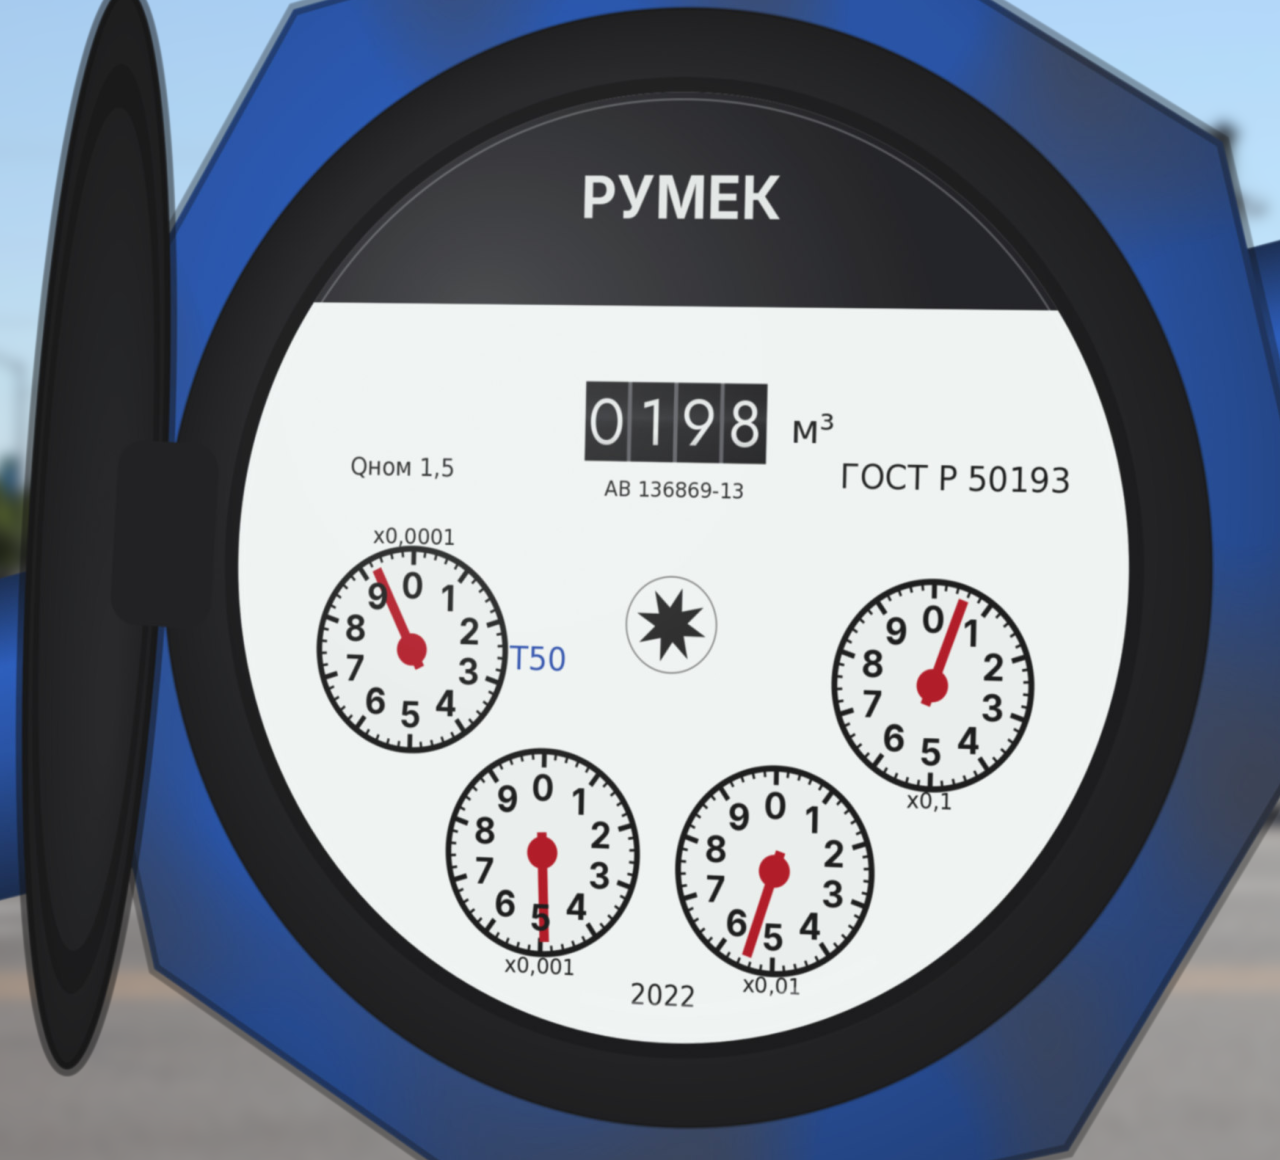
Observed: 198.0549 m³
